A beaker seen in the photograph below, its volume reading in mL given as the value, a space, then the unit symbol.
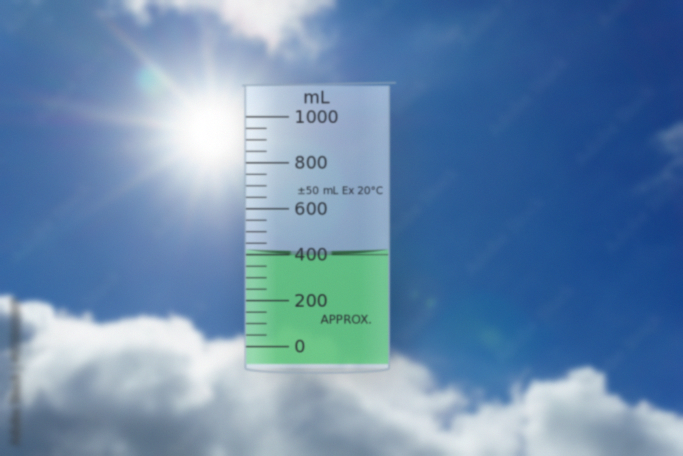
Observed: 400 mL
